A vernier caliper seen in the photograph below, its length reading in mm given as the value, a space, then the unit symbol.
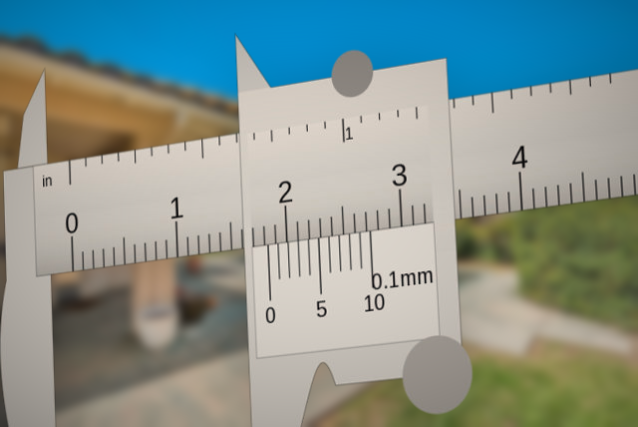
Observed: 18.3 mm
